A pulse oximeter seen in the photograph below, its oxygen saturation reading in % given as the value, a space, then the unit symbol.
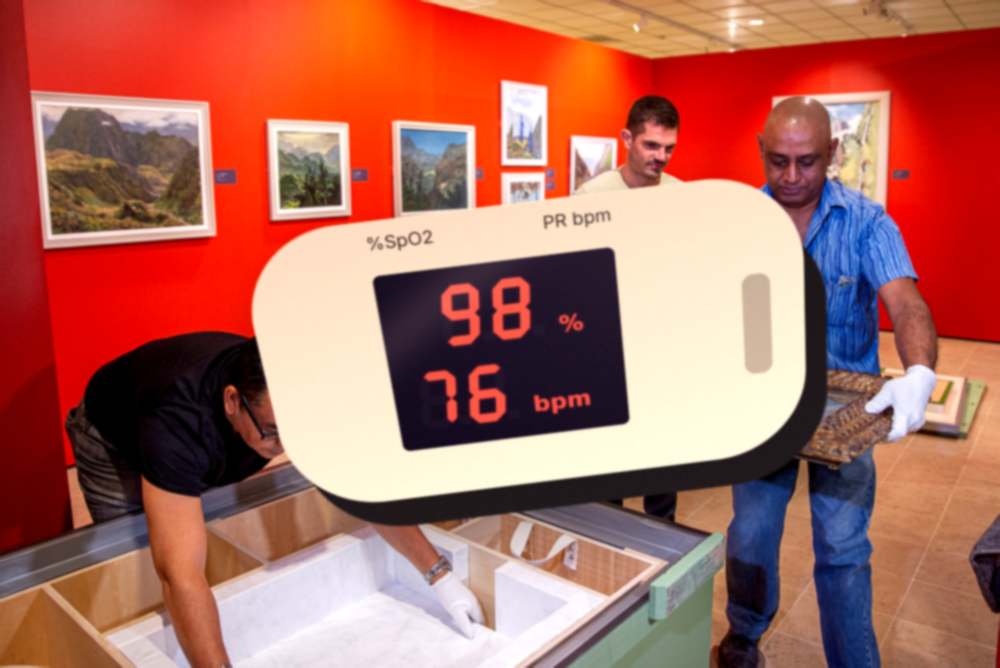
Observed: 98 %
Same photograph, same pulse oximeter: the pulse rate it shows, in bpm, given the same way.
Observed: 76 bpm
